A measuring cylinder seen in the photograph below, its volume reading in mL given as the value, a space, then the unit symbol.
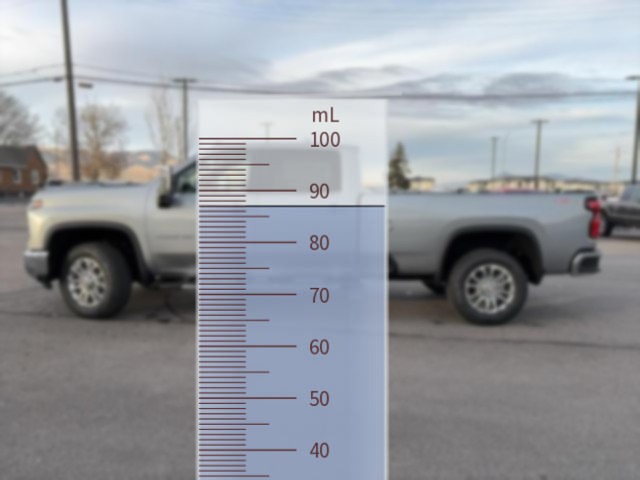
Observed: 87 mL
